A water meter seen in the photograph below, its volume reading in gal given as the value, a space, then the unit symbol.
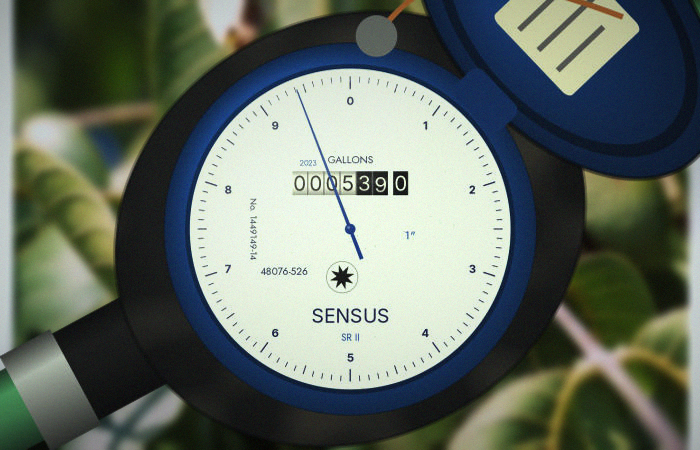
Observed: 5389.4 gal
